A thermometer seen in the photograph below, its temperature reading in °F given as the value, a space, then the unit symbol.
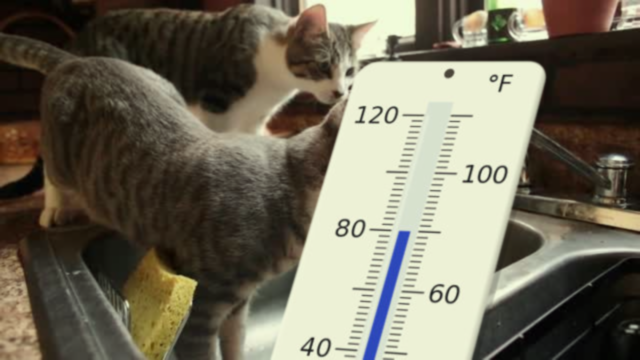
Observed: 80 °F
